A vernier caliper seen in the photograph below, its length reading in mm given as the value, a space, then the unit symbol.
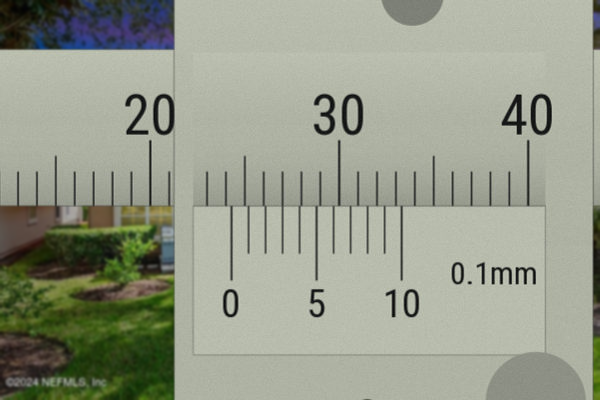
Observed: 24.3 mm
